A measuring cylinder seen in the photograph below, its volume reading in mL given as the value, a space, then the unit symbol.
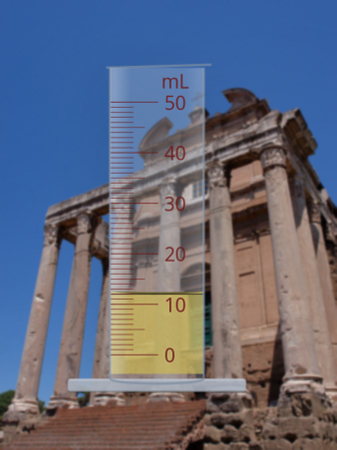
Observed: 12 mL
